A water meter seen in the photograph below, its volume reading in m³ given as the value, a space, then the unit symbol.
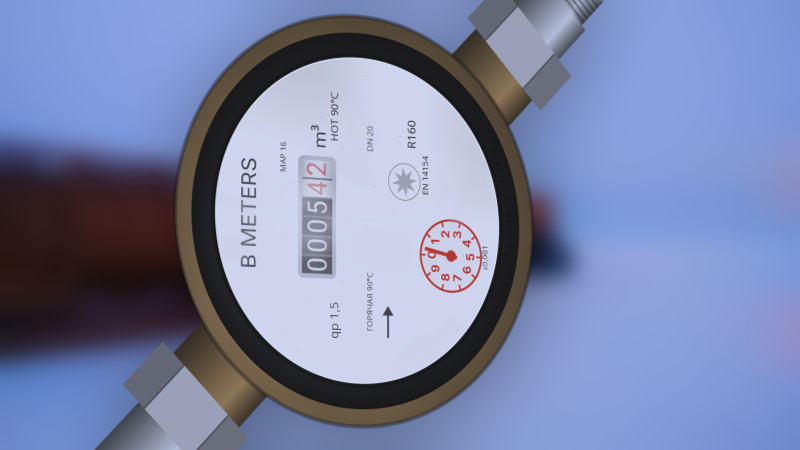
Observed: 5.420 m³
